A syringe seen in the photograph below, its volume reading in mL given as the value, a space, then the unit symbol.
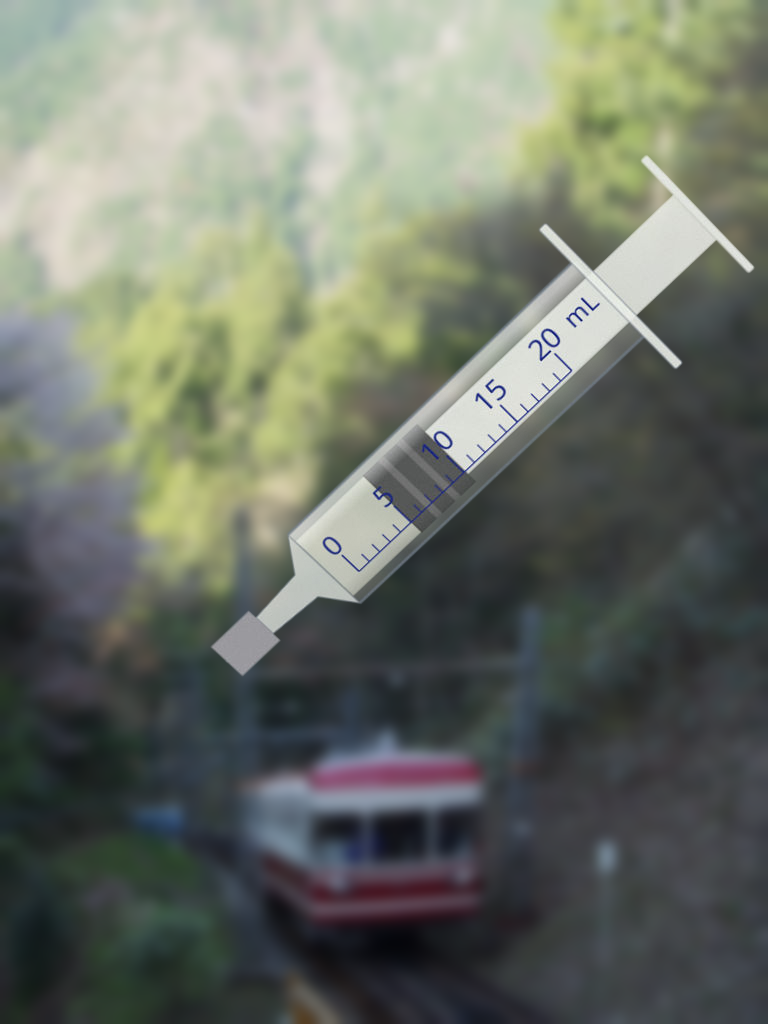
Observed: 5 mL
